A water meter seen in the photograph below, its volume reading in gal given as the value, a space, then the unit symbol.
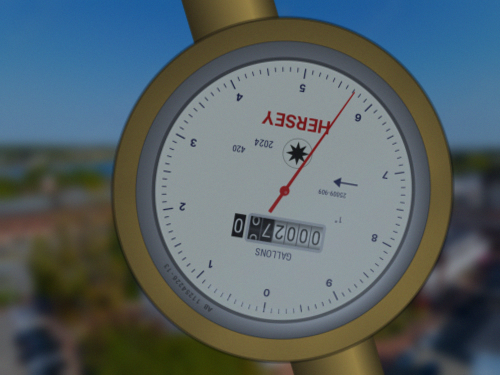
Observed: 2785.7 gal
